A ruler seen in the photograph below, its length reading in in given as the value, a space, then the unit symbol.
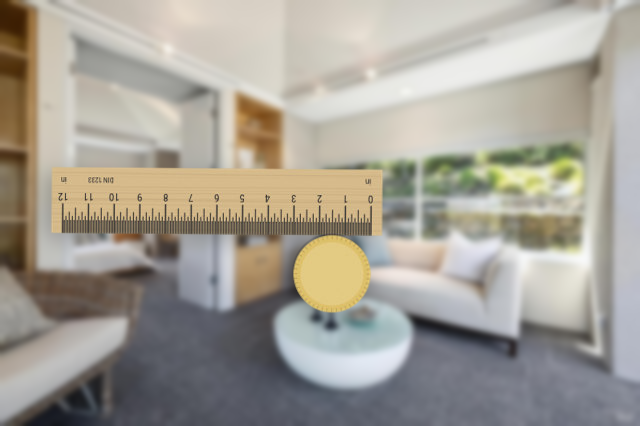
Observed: 3 in
